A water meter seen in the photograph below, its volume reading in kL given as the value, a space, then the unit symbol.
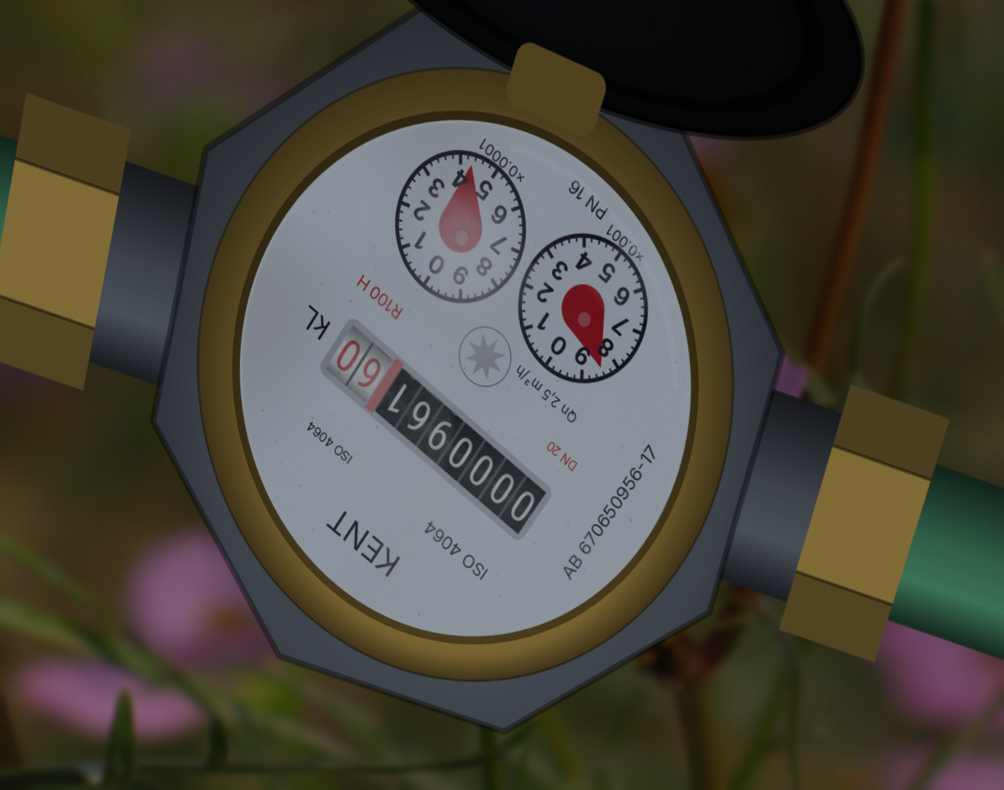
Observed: 961.6084 kL
